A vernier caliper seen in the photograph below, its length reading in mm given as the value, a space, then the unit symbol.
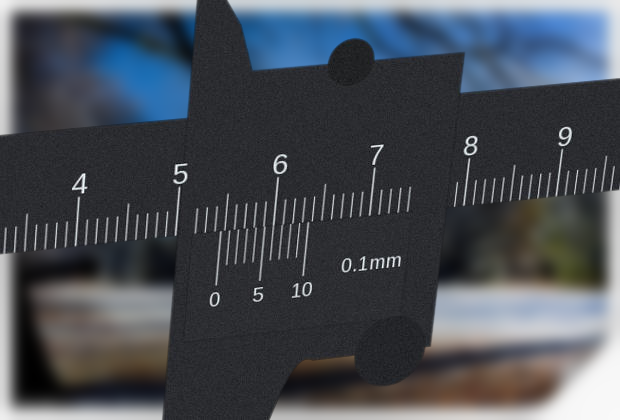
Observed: 54.6 mm
